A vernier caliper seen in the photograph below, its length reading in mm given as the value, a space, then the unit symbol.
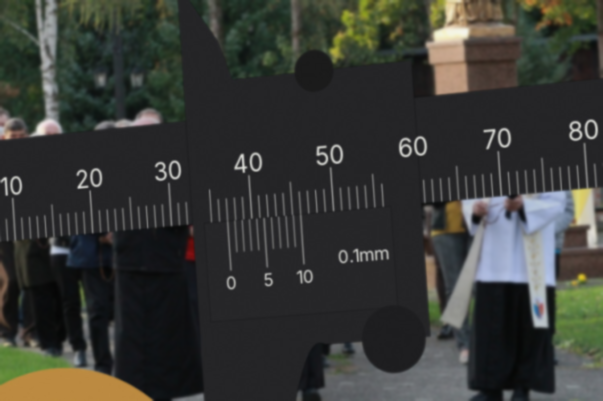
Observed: 37.0 mm
